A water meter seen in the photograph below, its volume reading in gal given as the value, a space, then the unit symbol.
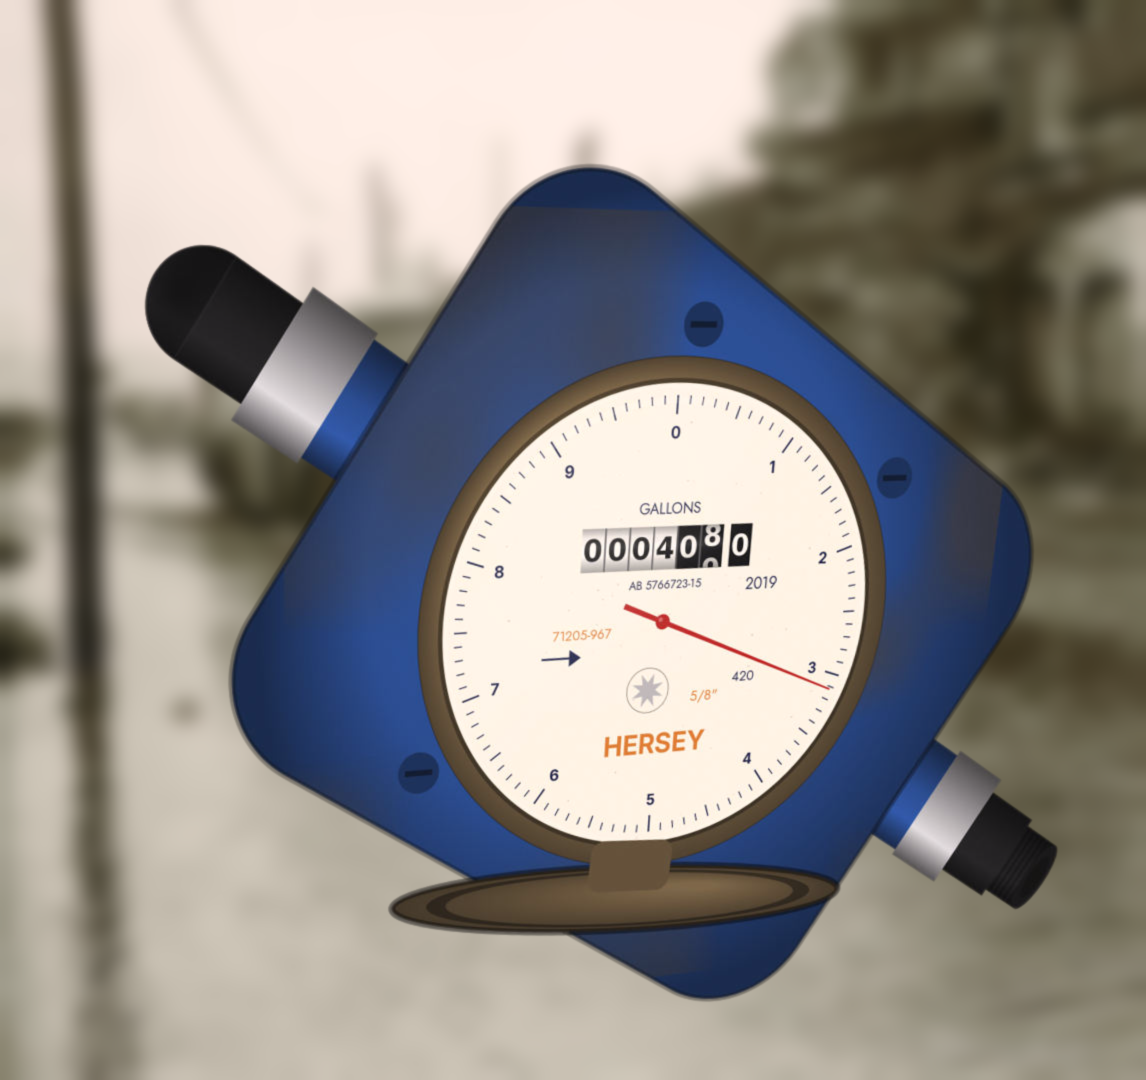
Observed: 4083.1 gal
